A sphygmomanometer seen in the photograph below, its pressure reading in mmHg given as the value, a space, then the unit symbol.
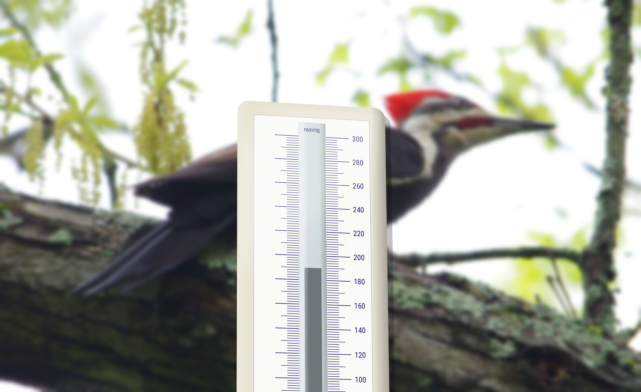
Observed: 190 mmHg
